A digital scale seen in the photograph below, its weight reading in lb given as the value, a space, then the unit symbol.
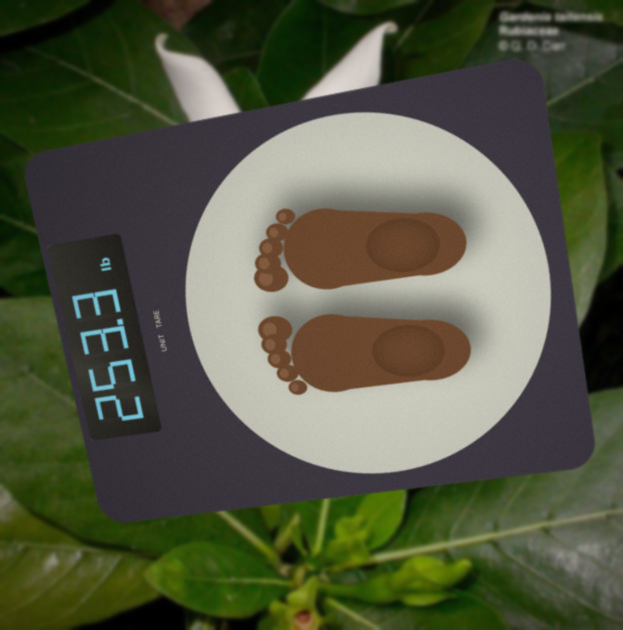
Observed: 253.3 lb
